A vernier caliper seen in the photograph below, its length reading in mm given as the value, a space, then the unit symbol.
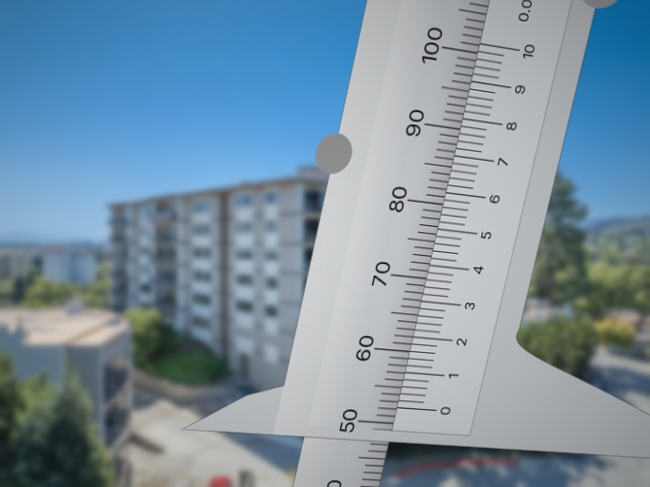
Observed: 52.2 mm
